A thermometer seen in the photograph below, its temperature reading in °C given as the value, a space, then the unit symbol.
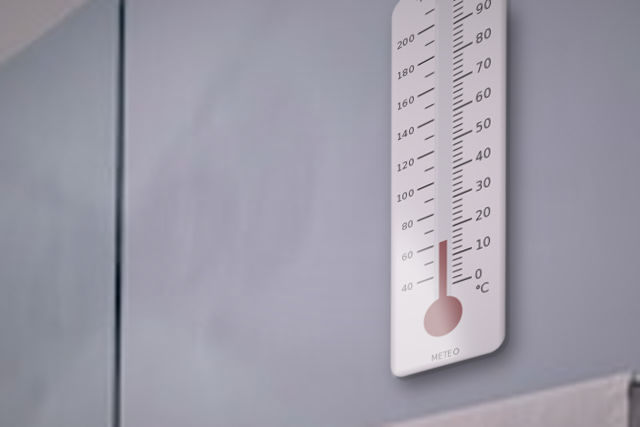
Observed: 16 °C
